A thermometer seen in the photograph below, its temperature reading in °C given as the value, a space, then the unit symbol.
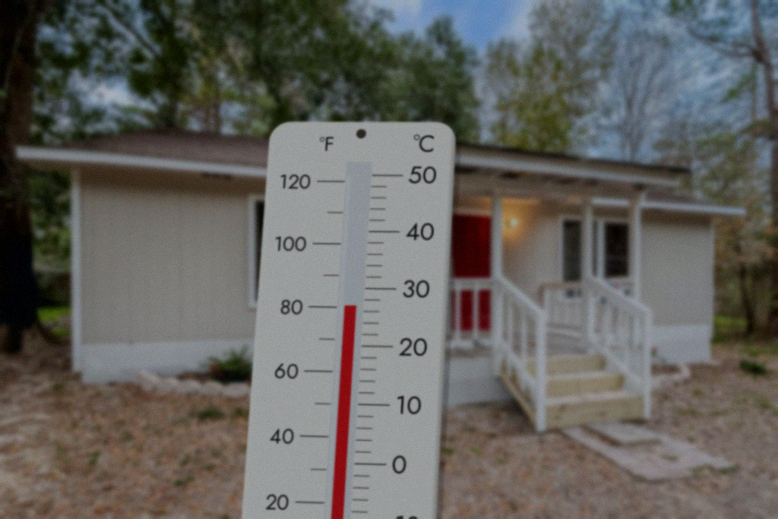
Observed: 27 °C
